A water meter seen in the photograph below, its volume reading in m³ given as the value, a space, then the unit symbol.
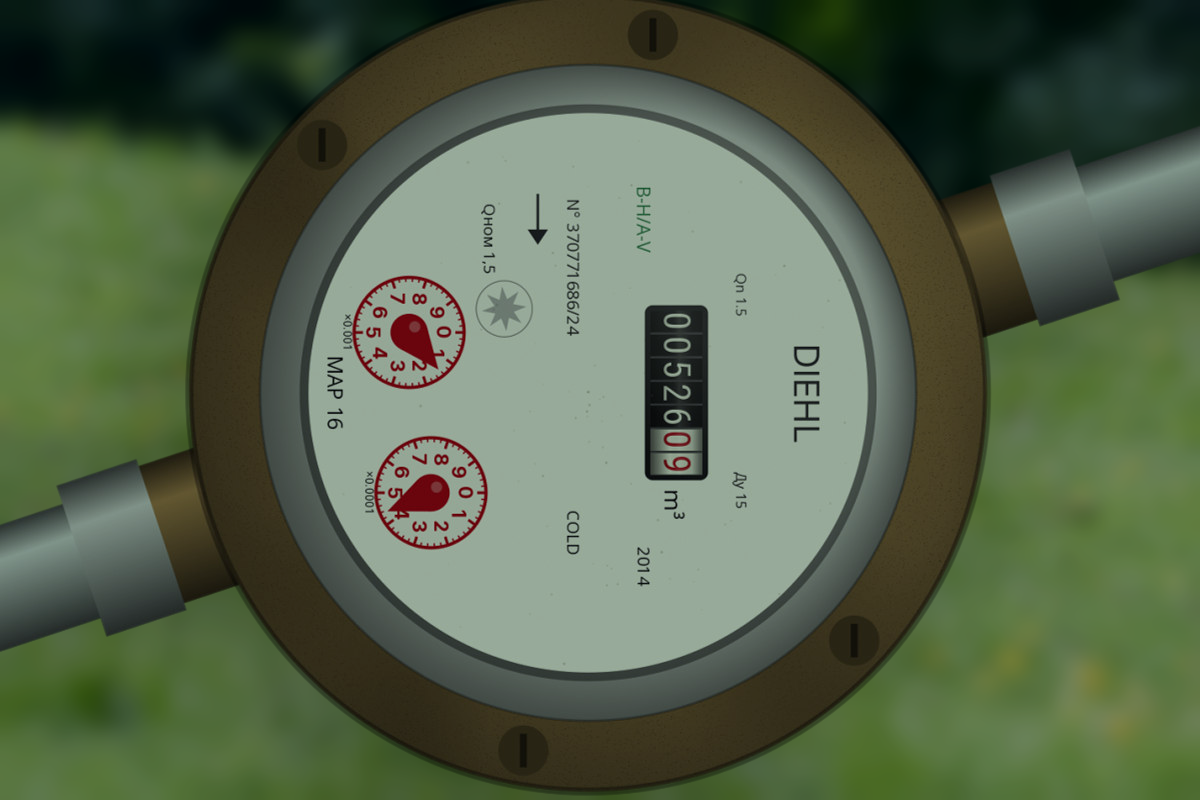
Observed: 526.0914 m³
